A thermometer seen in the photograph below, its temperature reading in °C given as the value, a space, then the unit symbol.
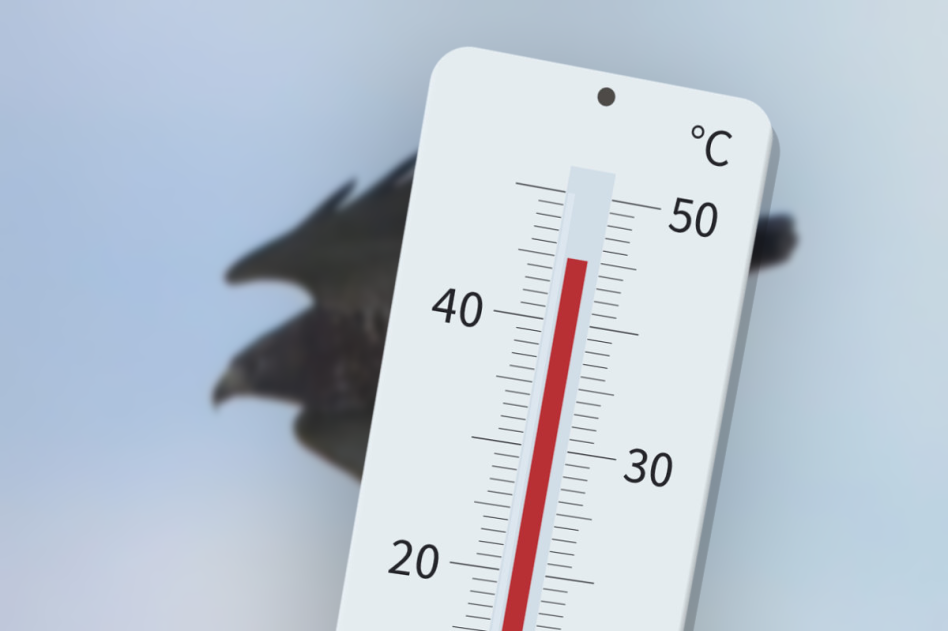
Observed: 45 °C
